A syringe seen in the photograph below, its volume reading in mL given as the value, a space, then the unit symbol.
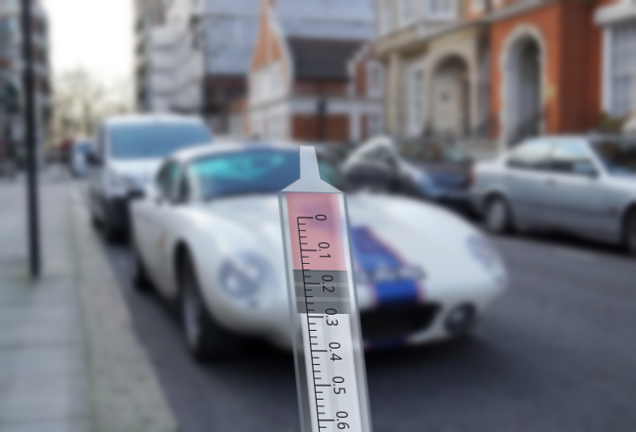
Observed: 0.16 mL
